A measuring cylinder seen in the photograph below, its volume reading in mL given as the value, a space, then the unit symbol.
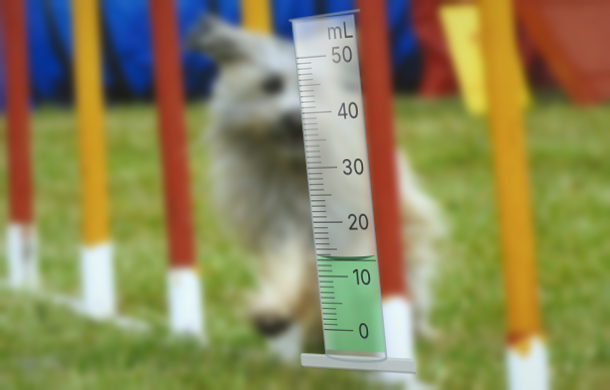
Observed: 13 mL
